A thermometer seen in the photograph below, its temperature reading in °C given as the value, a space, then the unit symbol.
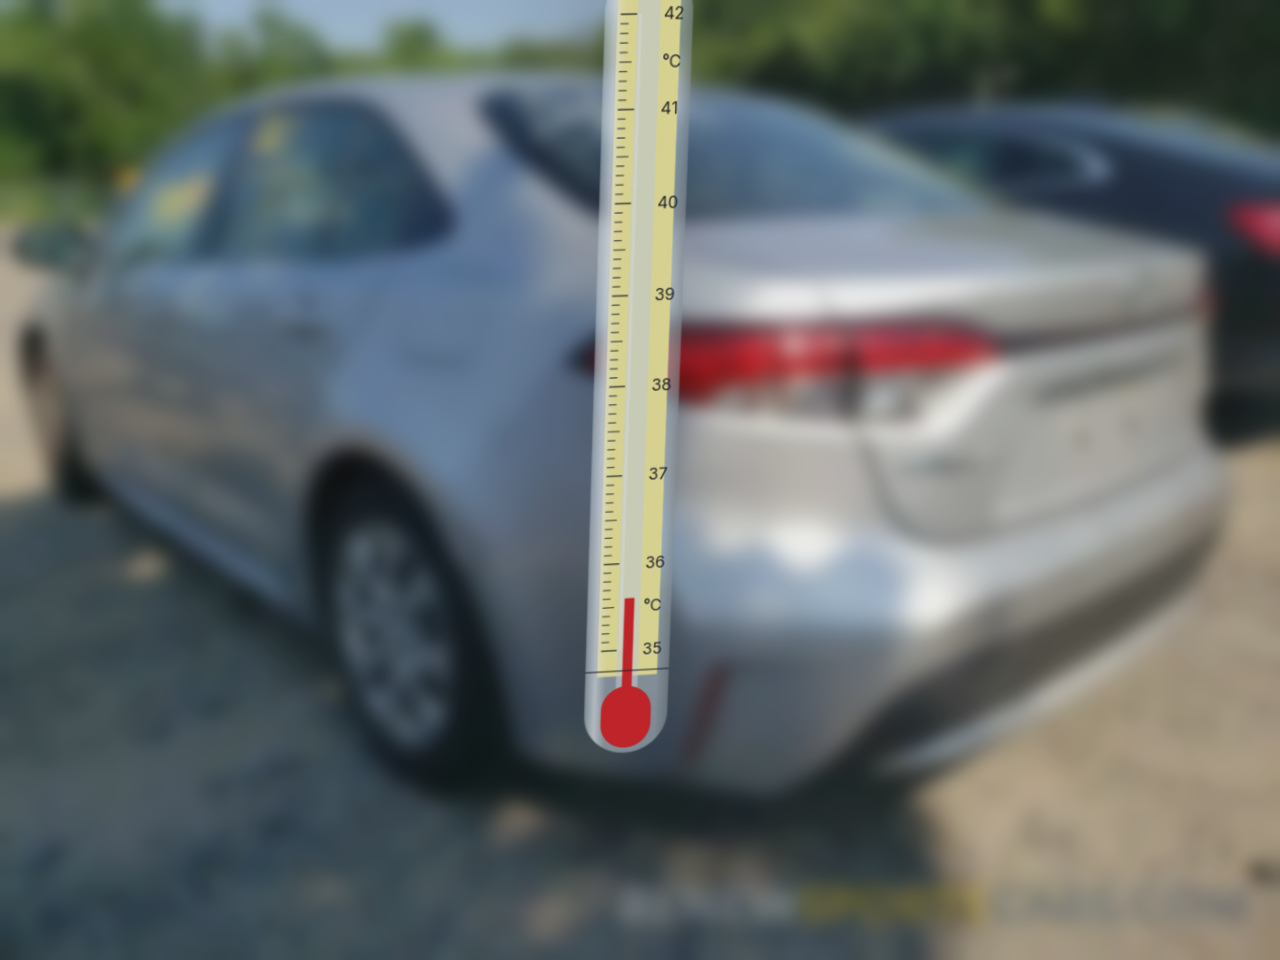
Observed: 35.6 °C
